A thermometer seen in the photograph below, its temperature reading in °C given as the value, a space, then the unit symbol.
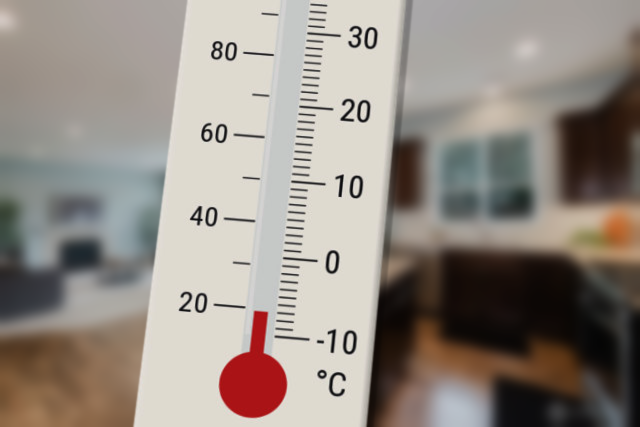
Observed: -7 °C
